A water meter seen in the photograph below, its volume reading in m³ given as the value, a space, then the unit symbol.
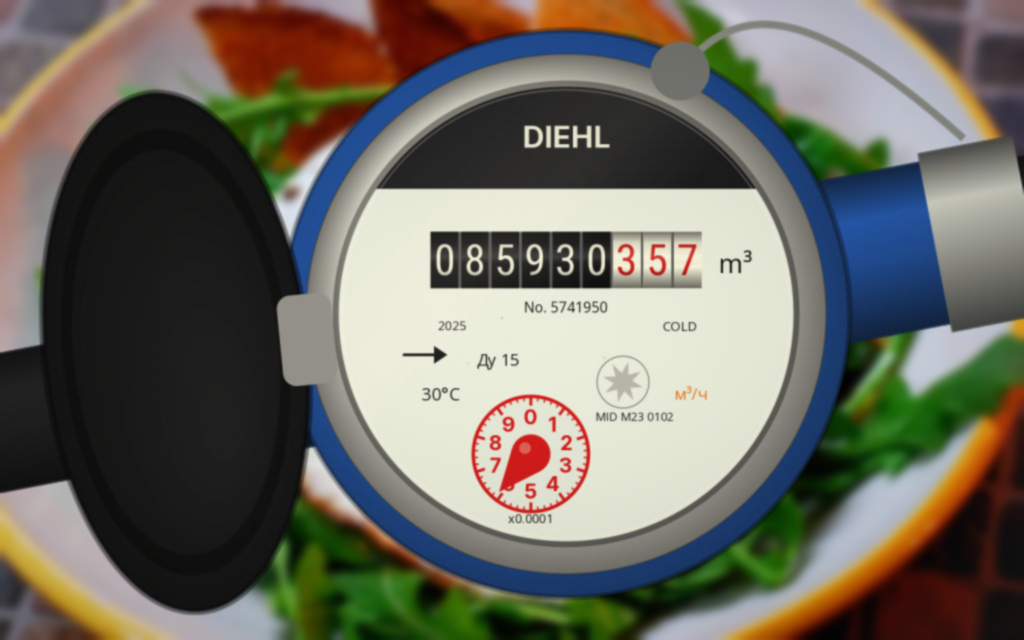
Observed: 85930.3576 m³
